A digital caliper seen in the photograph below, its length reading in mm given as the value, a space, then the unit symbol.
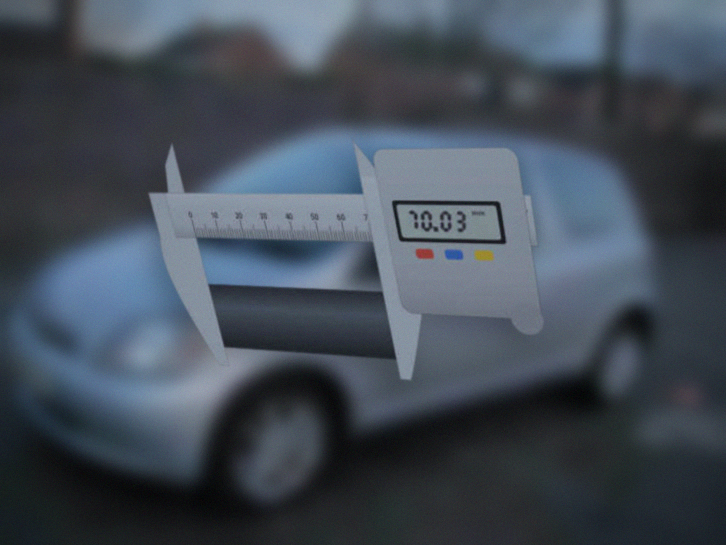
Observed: 70.03 mm
